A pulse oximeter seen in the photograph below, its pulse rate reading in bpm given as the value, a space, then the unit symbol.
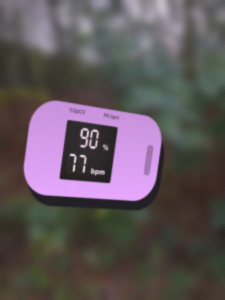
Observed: 77 bpm
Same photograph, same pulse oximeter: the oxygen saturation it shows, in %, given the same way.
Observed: 90 %
